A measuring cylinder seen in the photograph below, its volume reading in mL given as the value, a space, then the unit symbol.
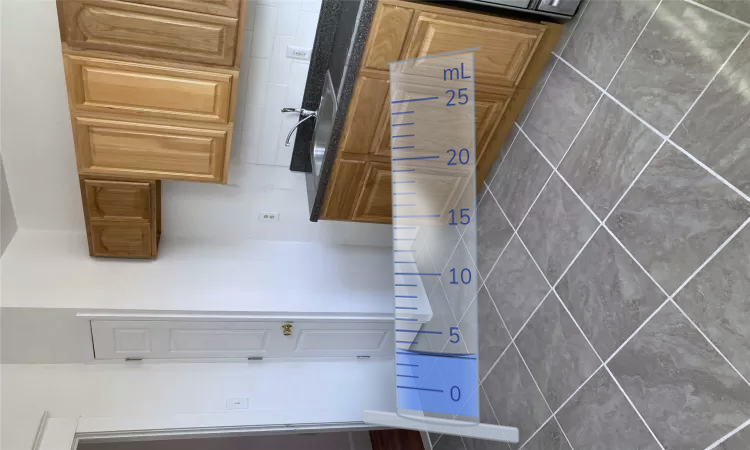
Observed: 3 mL
